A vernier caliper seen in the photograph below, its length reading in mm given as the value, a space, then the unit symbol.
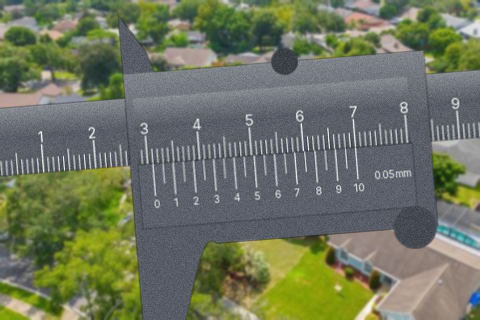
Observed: 31.0 mm
